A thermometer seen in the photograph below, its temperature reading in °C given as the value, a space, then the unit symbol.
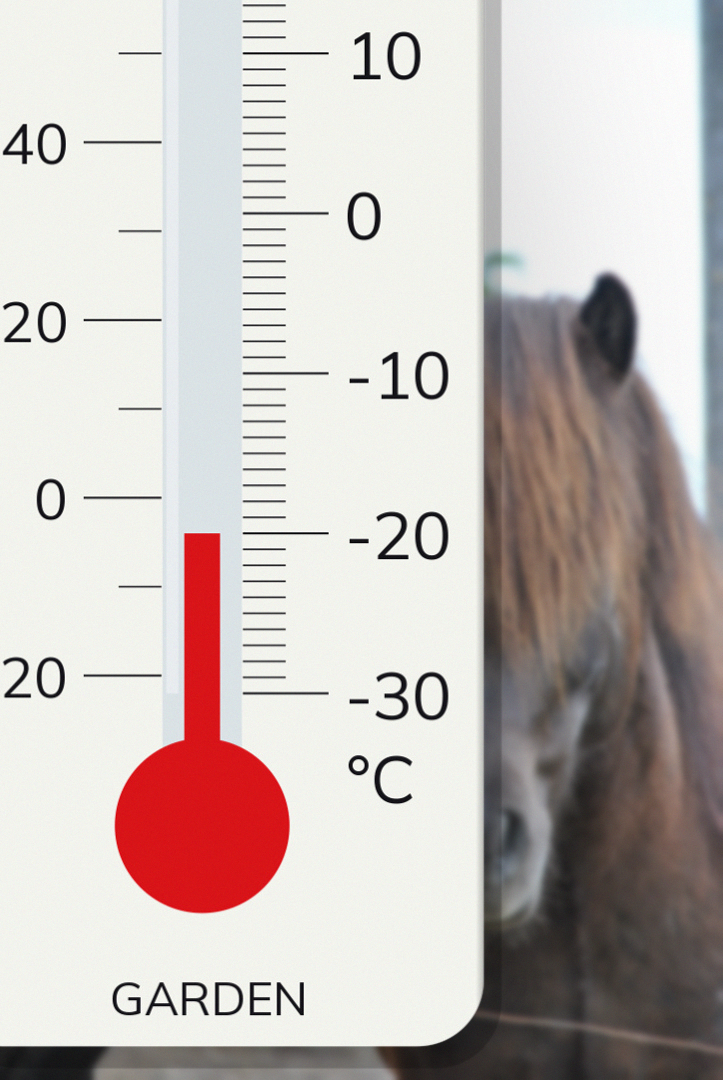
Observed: -20 °C
